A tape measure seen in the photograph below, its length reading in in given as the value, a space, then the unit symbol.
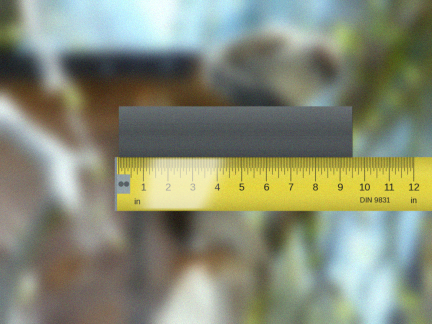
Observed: 9.5 in
